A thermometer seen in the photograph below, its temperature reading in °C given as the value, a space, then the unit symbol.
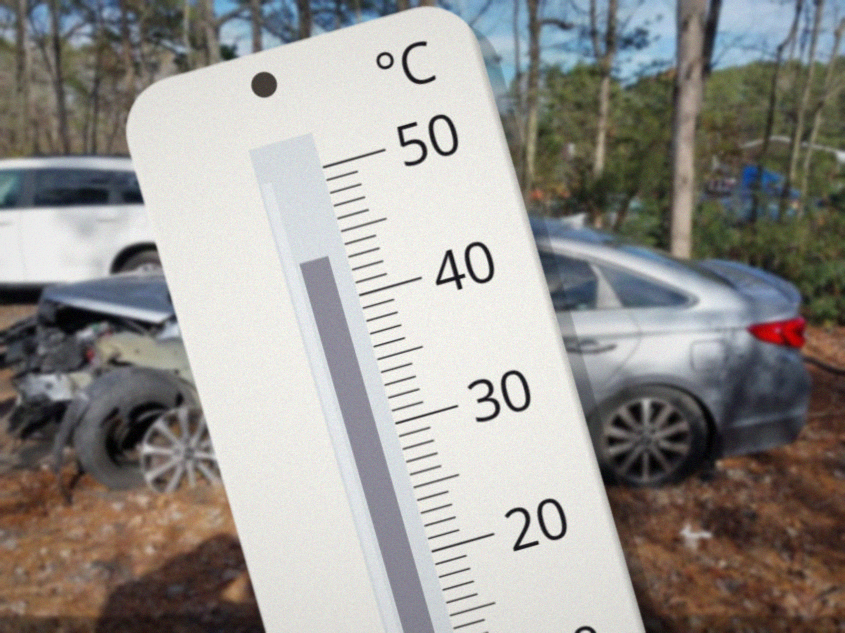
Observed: 43.5 °C
